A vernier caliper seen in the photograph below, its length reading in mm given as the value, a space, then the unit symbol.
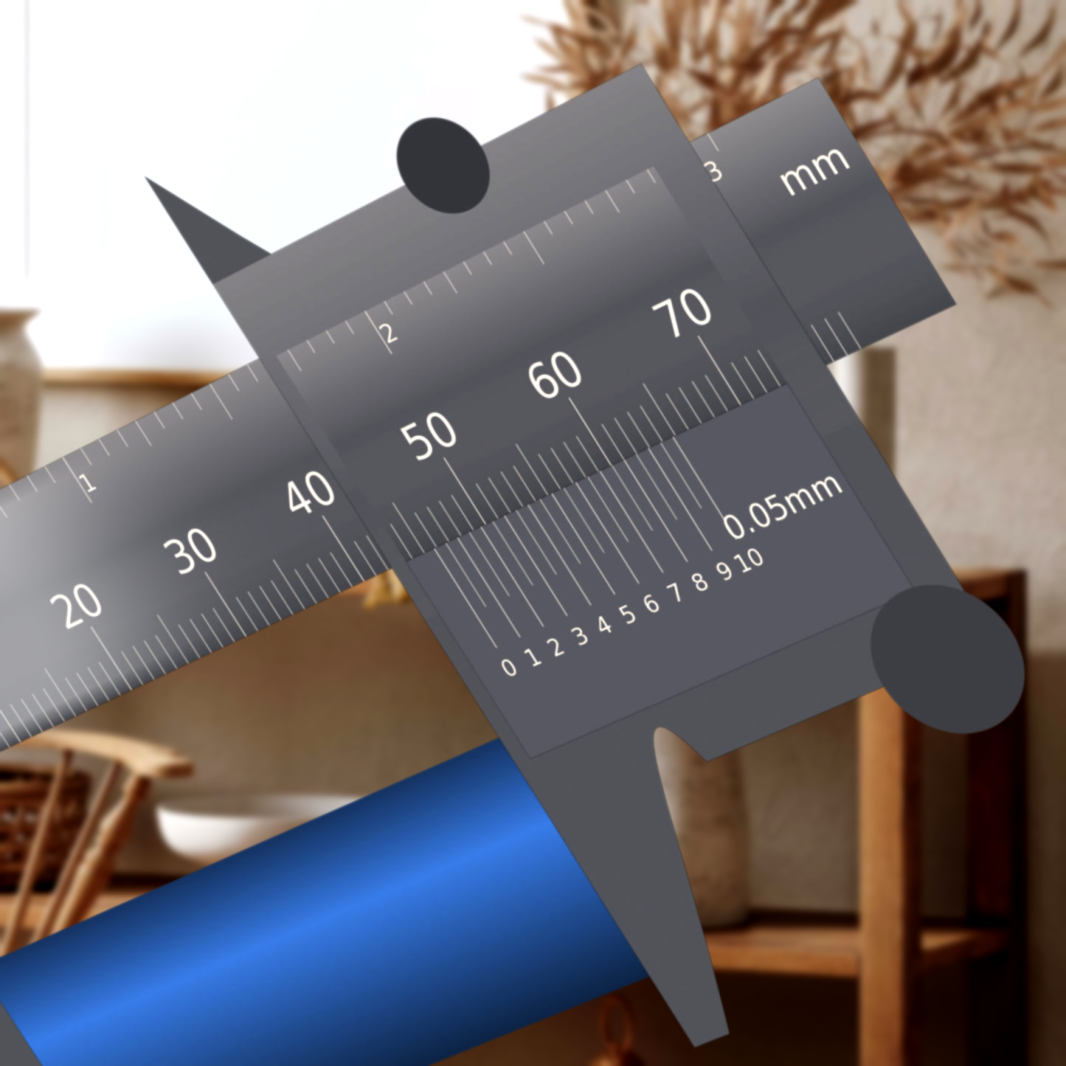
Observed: 45.8 mm
